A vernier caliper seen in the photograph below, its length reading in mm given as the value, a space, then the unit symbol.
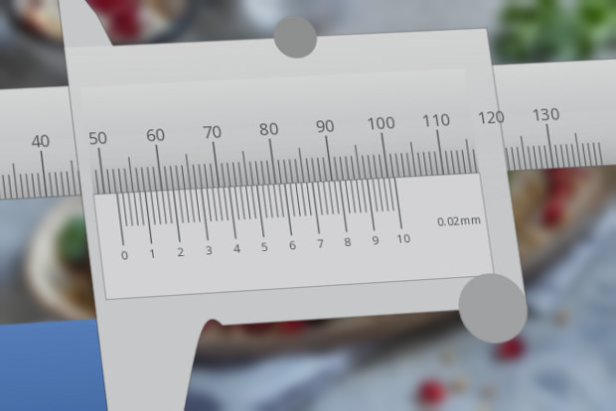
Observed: 52.2 mm
